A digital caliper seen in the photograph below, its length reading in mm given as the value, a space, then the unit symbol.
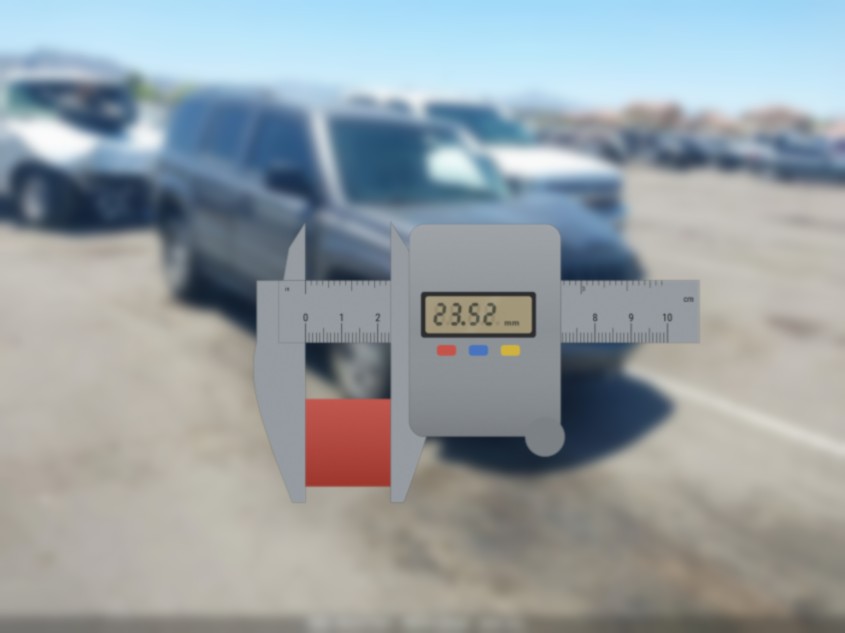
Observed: 23.52 mm
